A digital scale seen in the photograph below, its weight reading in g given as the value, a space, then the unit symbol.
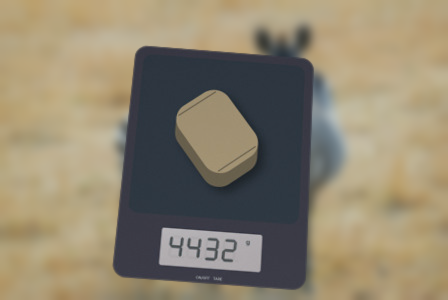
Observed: 4432 g
